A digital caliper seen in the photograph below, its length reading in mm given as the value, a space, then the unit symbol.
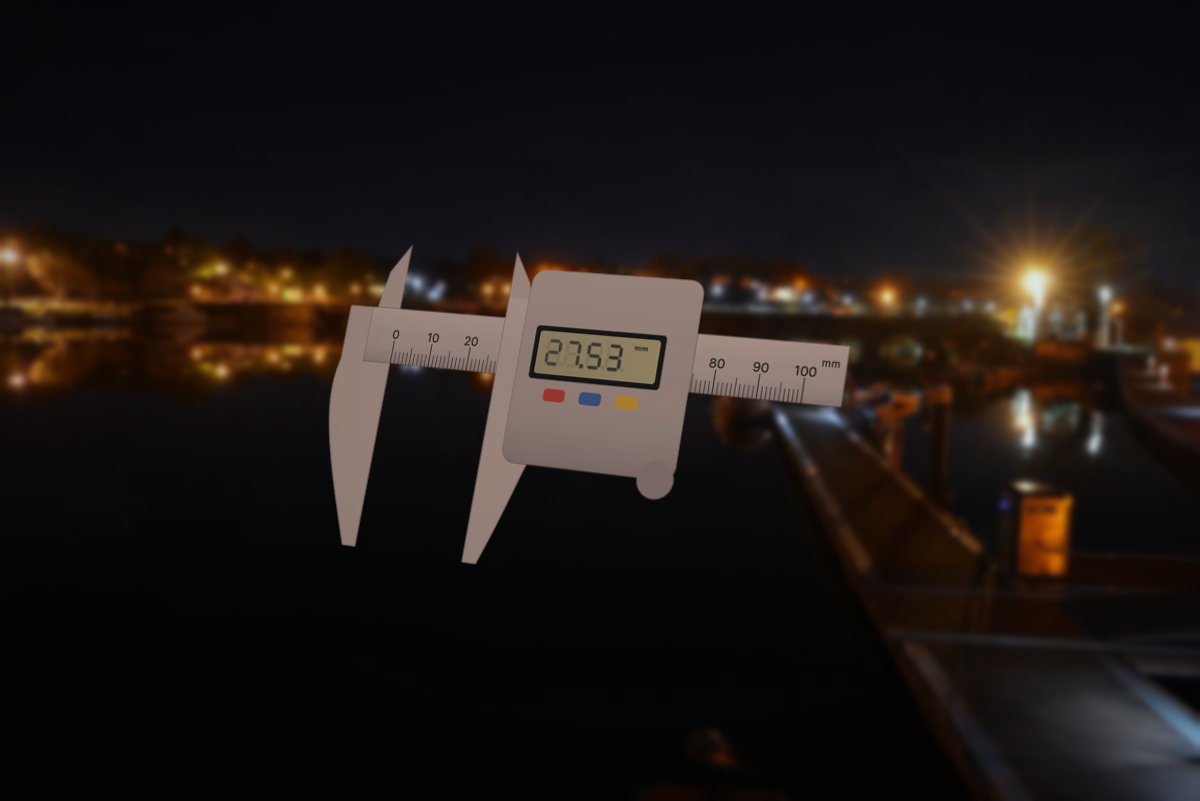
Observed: 27.53 mm
